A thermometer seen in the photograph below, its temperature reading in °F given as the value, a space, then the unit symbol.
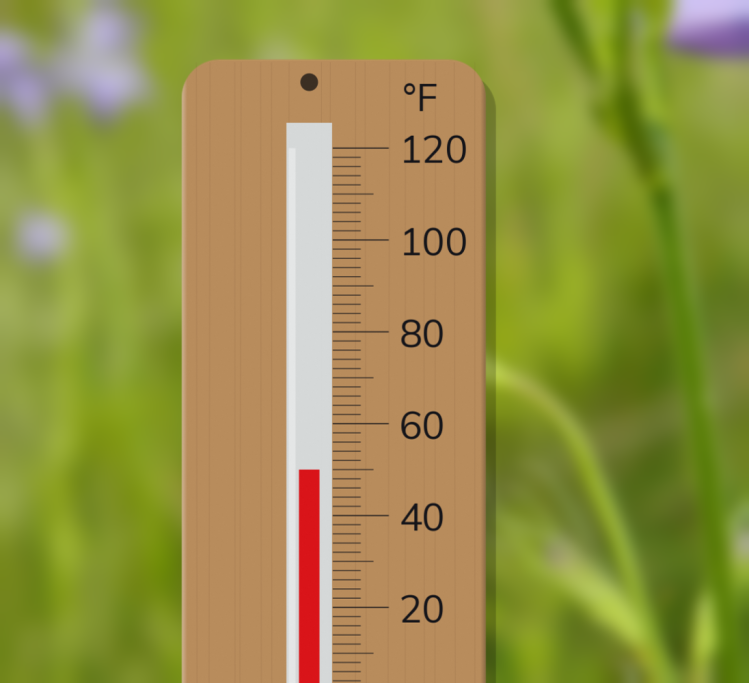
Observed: 50 °F
